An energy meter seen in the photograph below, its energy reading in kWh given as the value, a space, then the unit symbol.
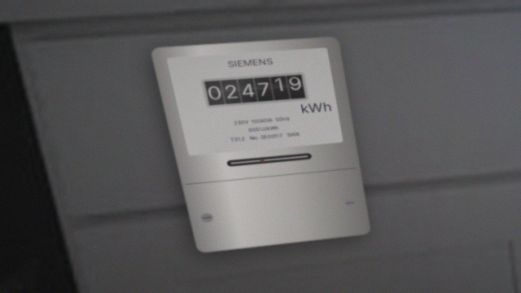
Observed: 24719 kWh
